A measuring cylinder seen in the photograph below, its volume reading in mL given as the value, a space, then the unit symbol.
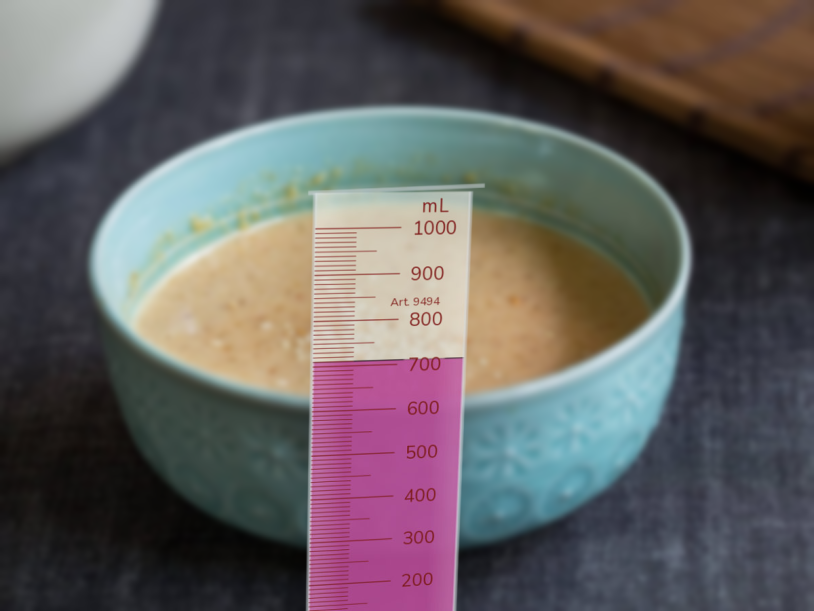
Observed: 710 mL
